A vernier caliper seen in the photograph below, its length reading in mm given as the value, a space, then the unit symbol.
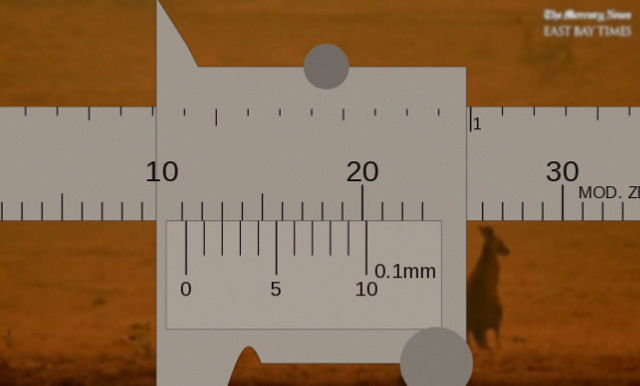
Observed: 11.2 mm
